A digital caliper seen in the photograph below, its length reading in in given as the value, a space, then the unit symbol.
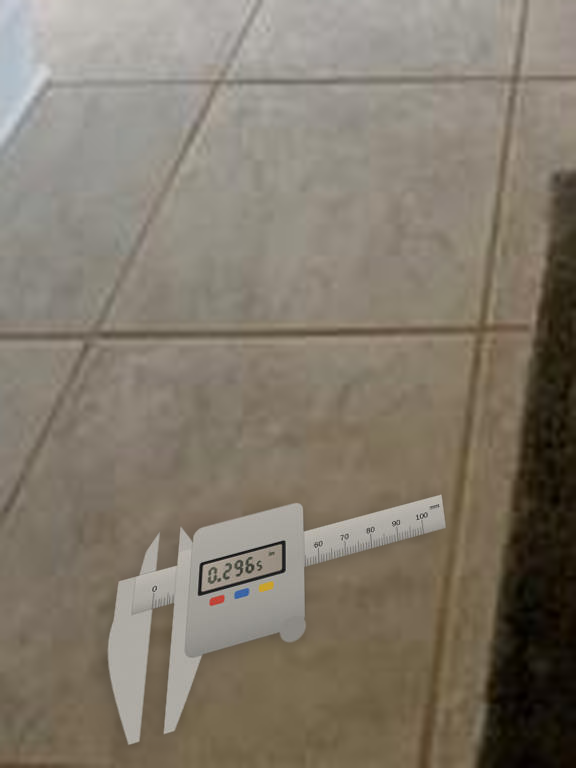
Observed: 0.2965 in
